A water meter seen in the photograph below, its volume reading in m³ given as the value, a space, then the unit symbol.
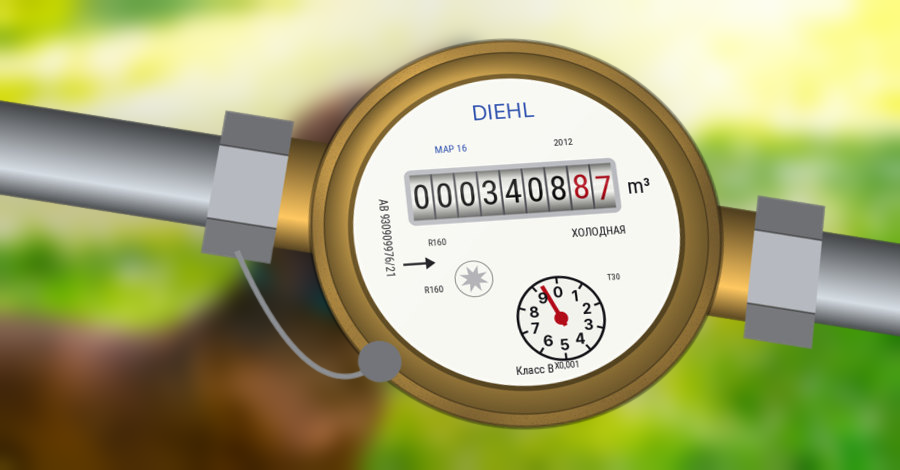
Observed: 3408.869 m³
